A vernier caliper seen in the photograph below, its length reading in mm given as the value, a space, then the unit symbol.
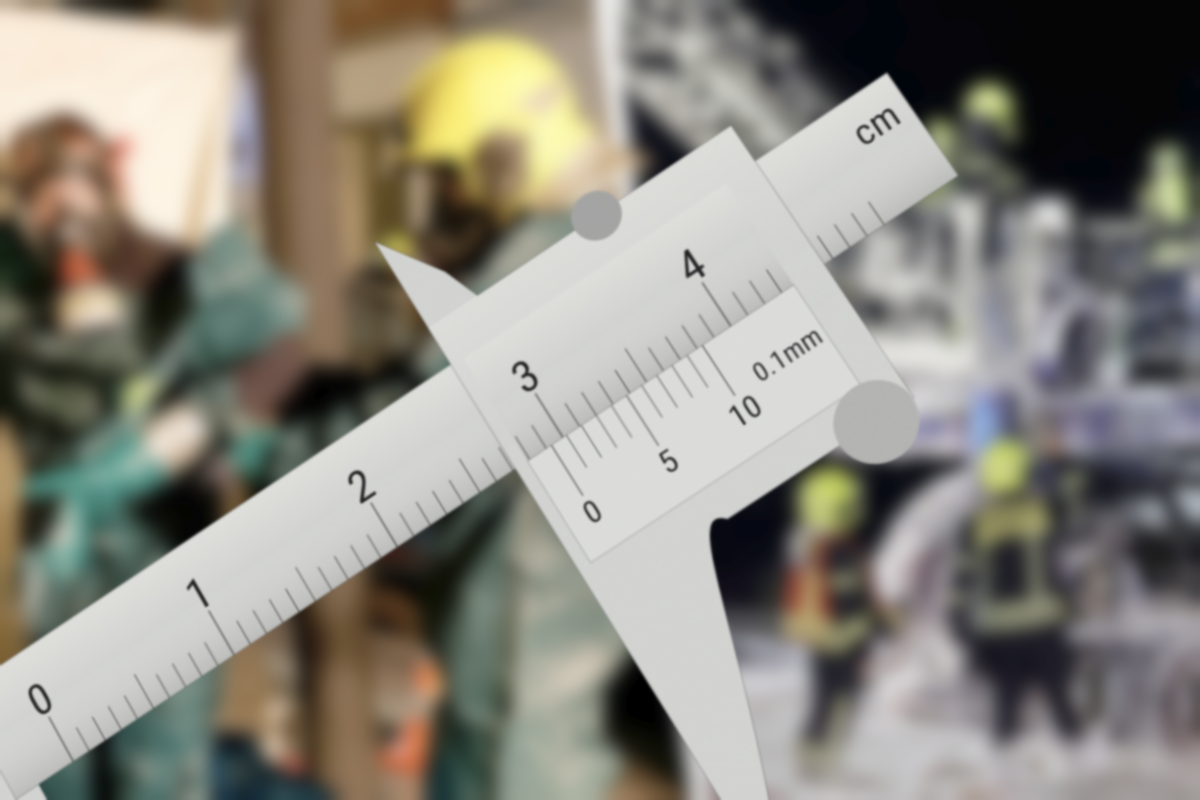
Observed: 29.3 mm
